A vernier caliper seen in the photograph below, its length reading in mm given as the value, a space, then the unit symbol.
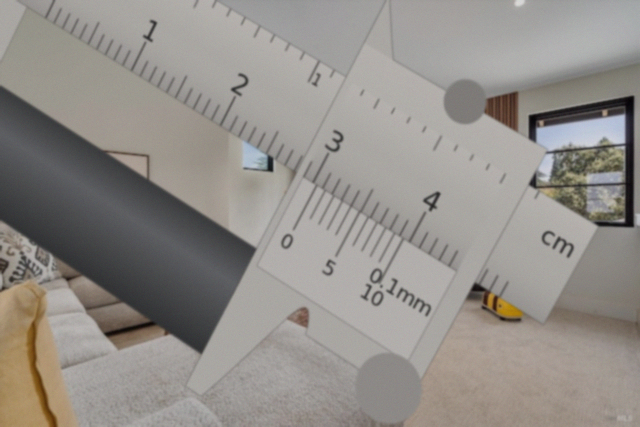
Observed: 30.4 mm
